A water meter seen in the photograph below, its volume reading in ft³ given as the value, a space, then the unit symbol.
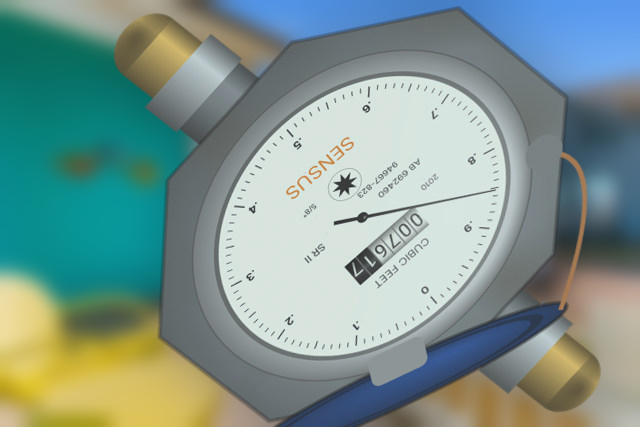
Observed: 7616.85 ft³
